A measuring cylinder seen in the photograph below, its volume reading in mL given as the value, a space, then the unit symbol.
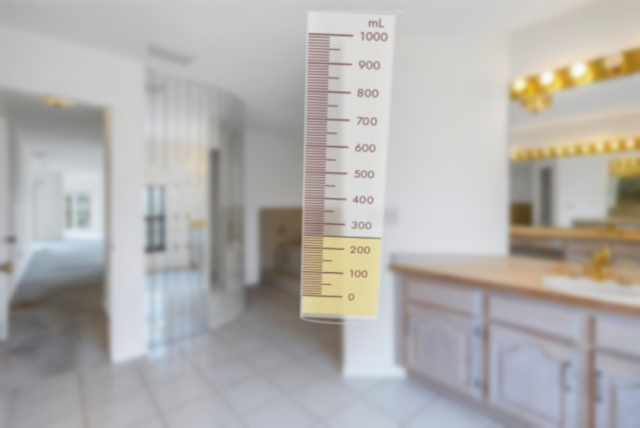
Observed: 250 mL
